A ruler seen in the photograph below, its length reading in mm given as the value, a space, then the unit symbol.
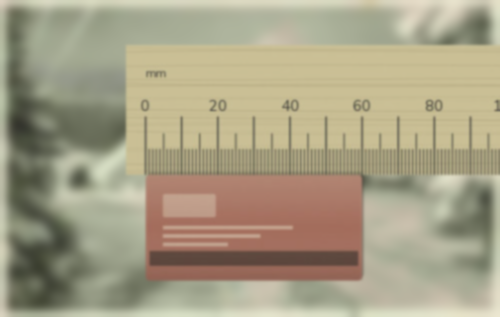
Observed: 60 mm
